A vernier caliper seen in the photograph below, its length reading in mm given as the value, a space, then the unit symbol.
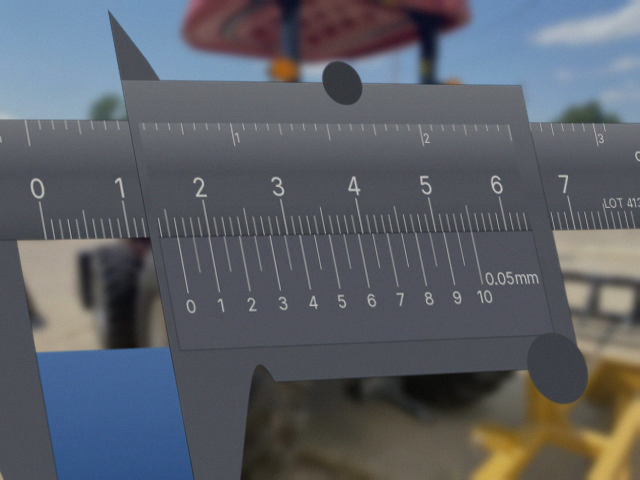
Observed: 16.0 mm
